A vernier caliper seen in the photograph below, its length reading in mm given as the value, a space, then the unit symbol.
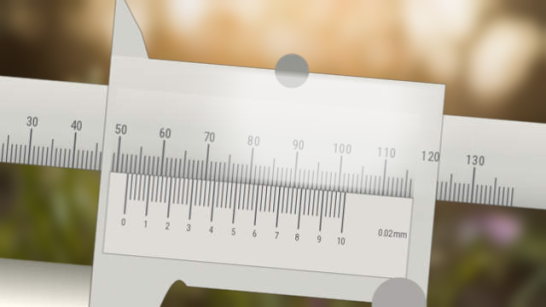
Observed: 52.5 mm
